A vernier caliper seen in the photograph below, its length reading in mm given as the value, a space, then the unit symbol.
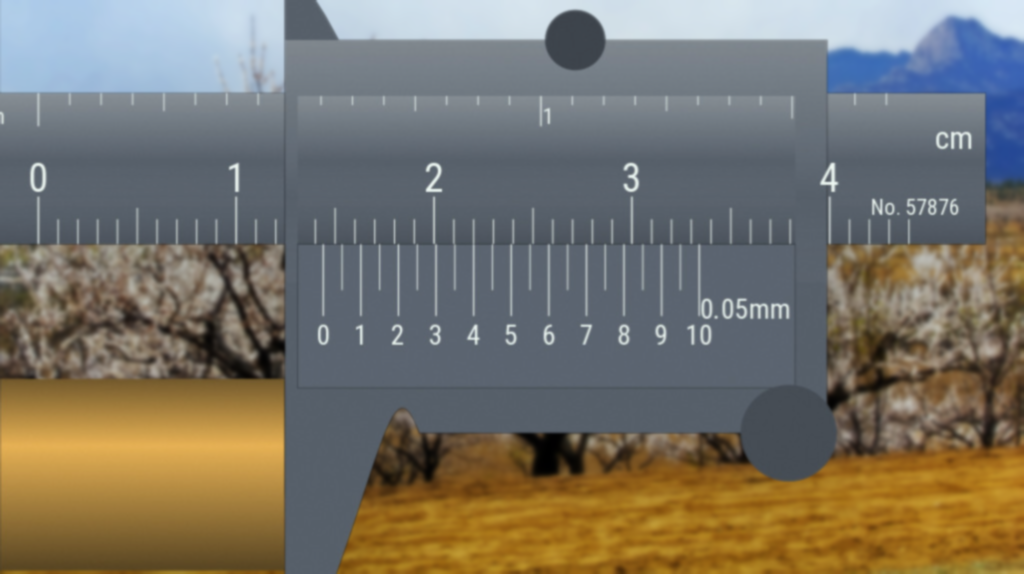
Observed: 14.4 mm
